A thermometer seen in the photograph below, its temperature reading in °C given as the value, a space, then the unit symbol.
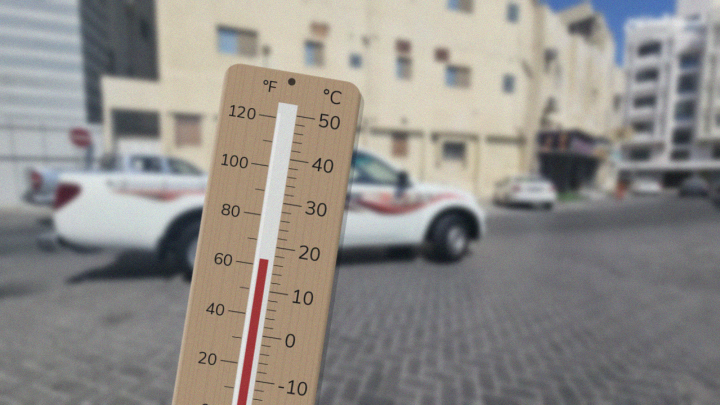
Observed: 17 °C
